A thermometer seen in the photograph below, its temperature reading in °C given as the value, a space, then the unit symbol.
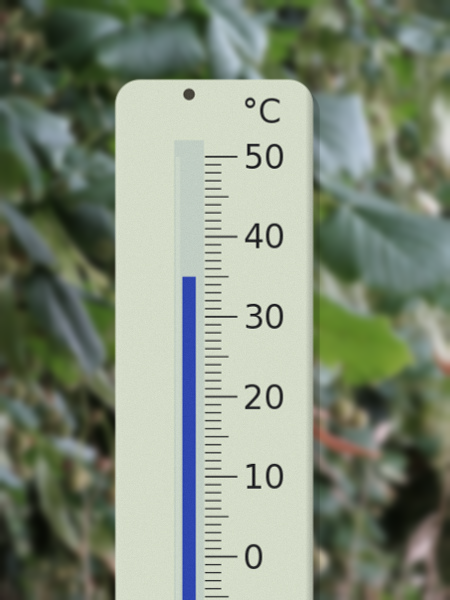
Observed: 35 °C
